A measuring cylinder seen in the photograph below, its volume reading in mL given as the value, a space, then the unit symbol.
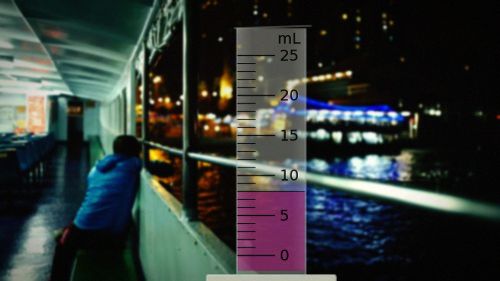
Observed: 8 mL
